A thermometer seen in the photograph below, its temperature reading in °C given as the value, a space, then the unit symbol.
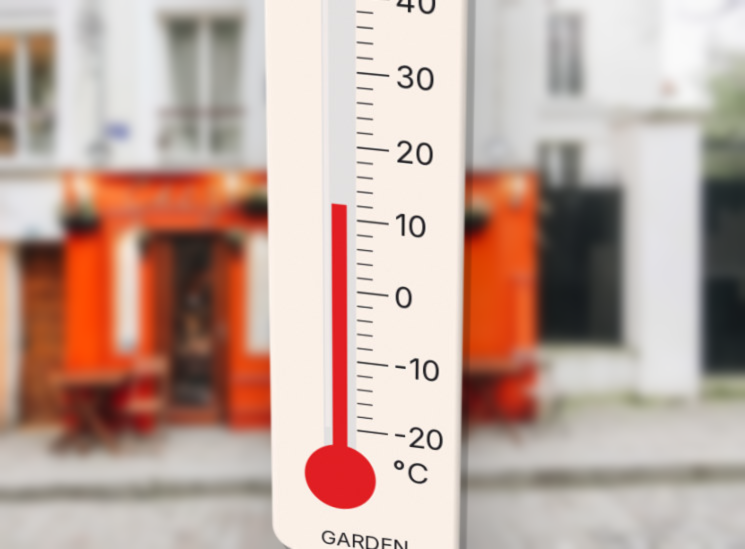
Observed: 12 °C
